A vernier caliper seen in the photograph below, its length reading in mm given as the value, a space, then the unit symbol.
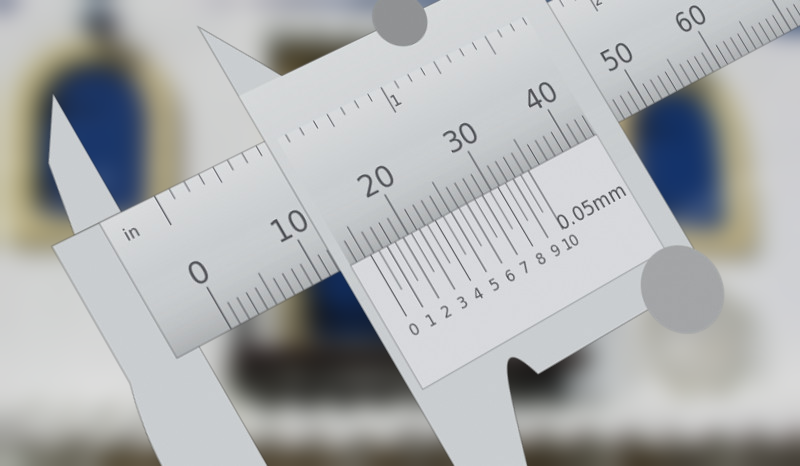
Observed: 15.6 mm
